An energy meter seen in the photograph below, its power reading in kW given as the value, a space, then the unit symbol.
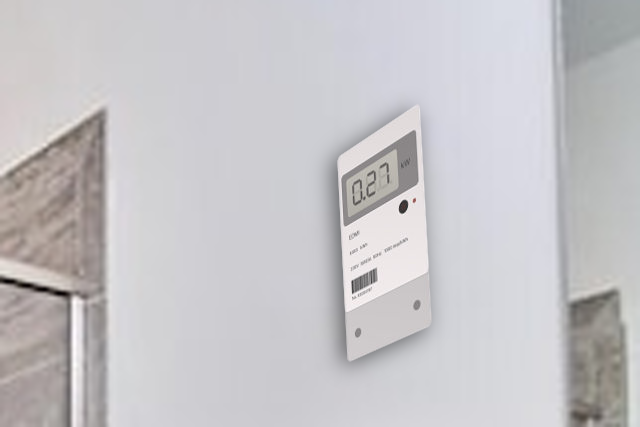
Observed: 0.27 kW
